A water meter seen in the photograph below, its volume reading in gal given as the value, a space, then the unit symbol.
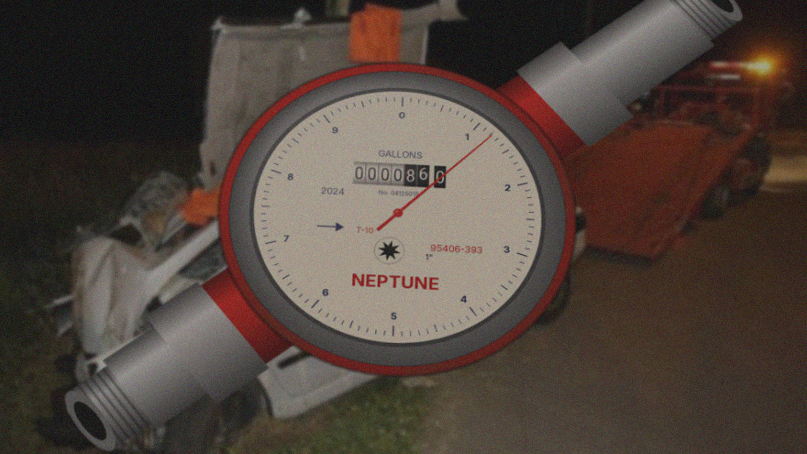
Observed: 861.2 gal
